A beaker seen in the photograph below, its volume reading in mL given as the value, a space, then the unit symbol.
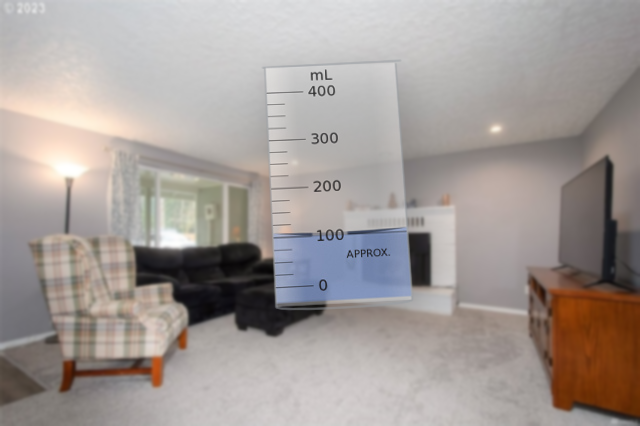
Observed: 100 mL
